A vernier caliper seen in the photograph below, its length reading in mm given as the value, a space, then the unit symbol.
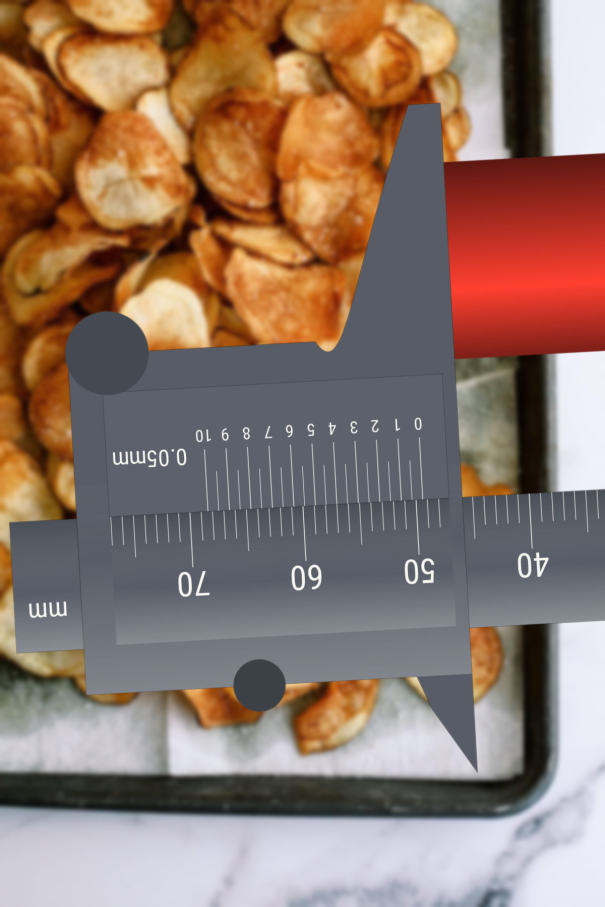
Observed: 49.4 mm
